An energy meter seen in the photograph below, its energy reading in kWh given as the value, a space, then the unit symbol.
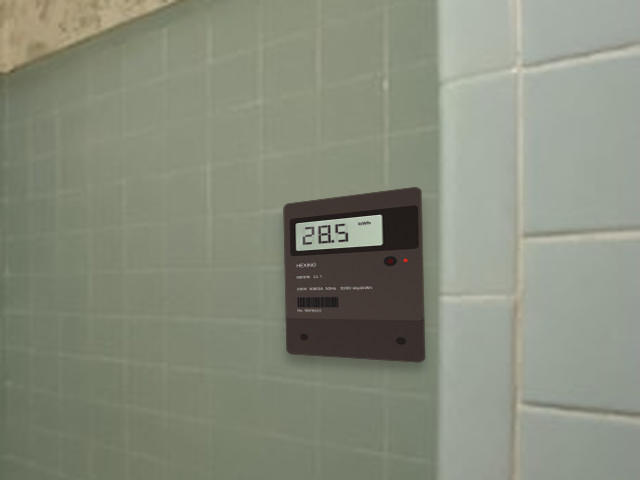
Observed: 28.5 kWh
